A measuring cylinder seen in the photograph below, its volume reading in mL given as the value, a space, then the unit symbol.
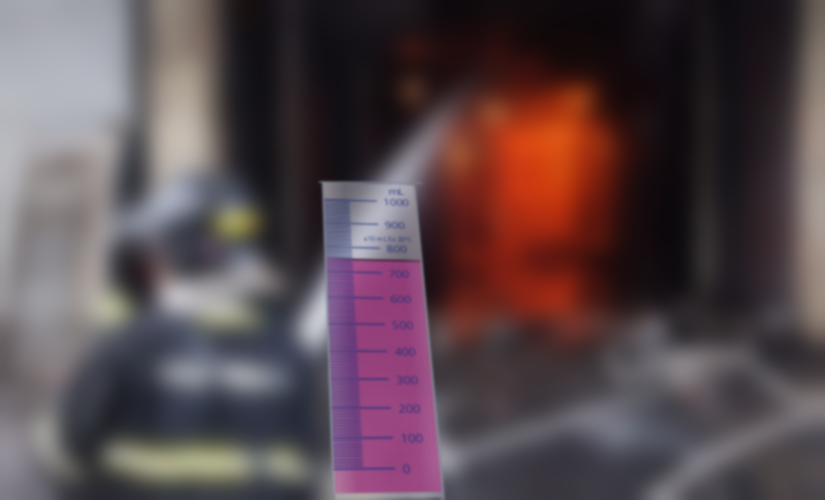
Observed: 750 mL
